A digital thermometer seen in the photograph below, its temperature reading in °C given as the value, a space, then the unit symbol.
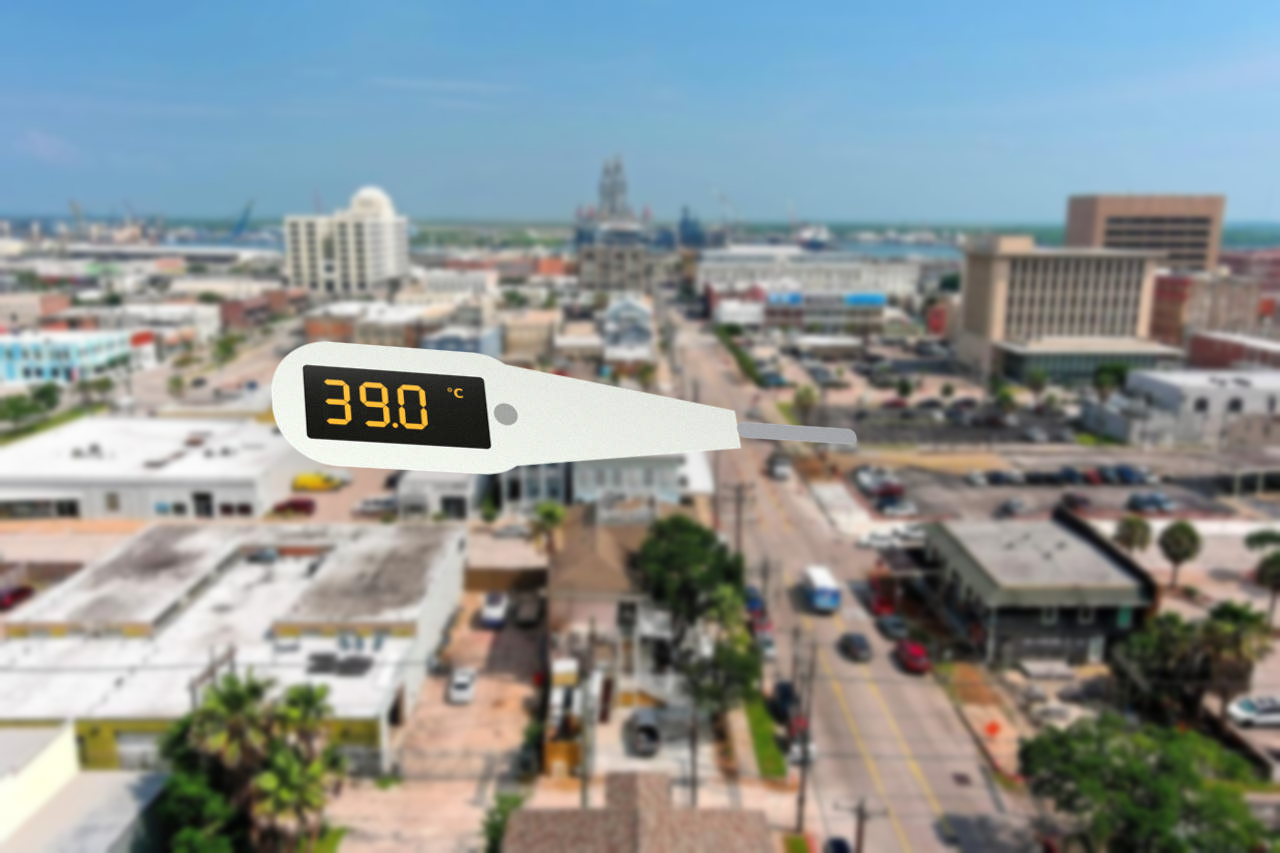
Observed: 39.0 °C
